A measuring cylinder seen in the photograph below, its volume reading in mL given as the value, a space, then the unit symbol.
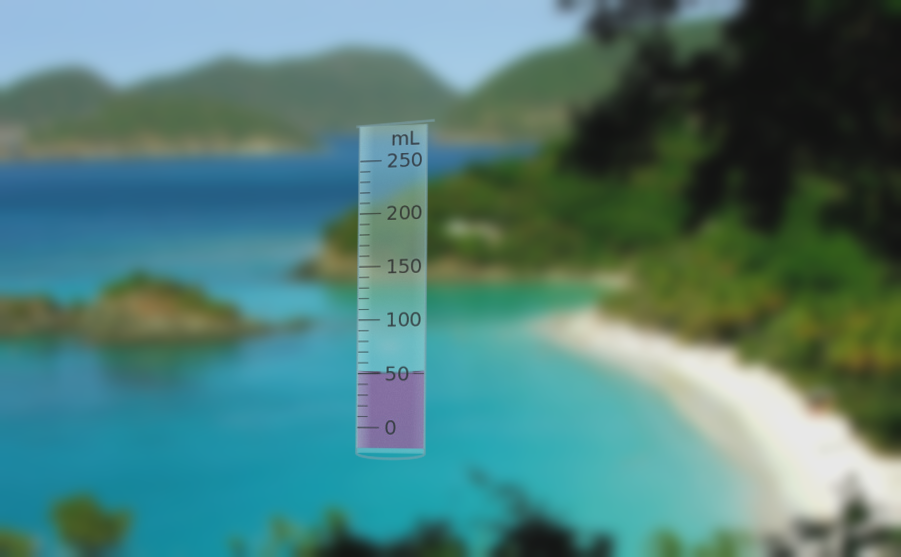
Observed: 50 mL
